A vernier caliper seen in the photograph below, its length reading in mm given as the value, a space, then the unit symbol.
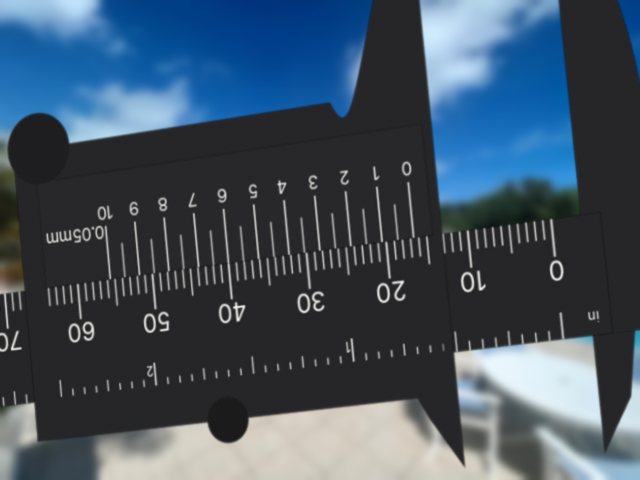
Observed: 16.6 mm
